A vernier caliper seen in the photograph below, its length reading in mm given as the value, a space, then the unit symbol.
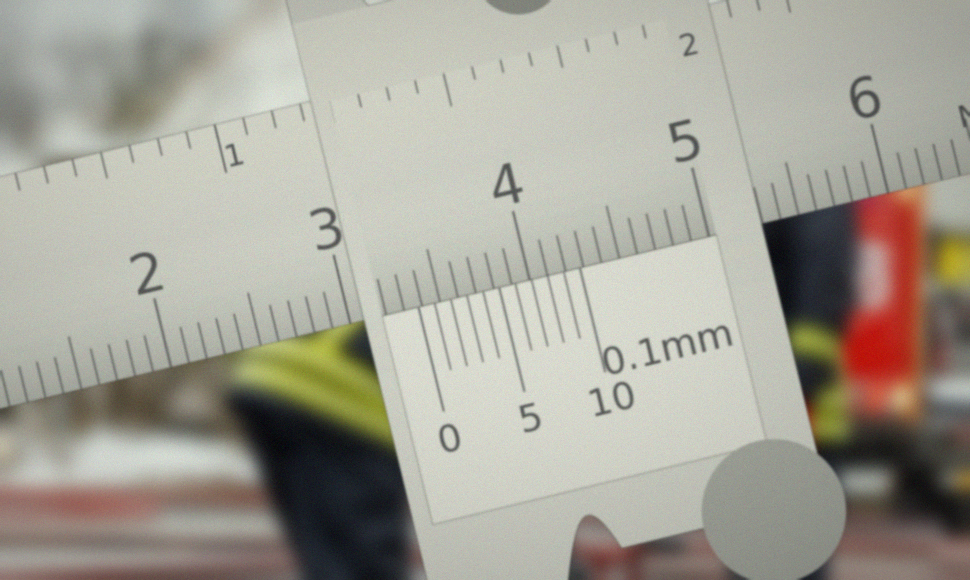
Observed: 33.8 mm
